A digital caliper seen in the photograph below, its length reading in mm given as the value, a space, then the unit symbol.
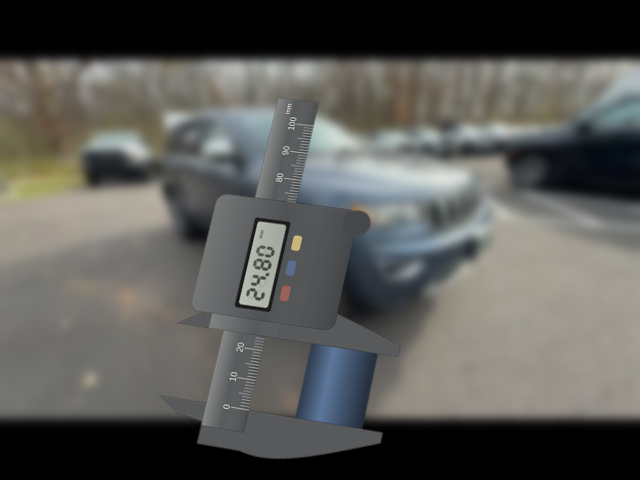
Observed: 24.80 mm
